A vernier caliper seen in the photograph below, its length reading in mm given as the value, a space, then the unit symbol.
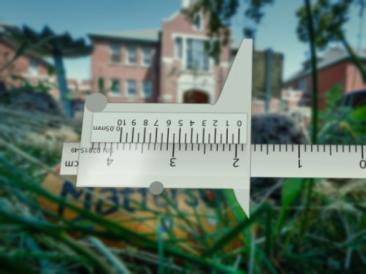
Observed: 19.6 mm
